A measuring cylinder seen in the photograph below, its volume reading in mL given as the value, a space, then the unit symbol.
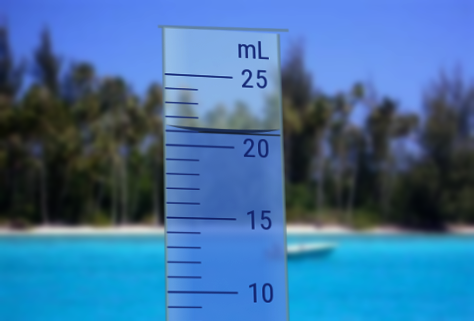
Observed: 21 mL
